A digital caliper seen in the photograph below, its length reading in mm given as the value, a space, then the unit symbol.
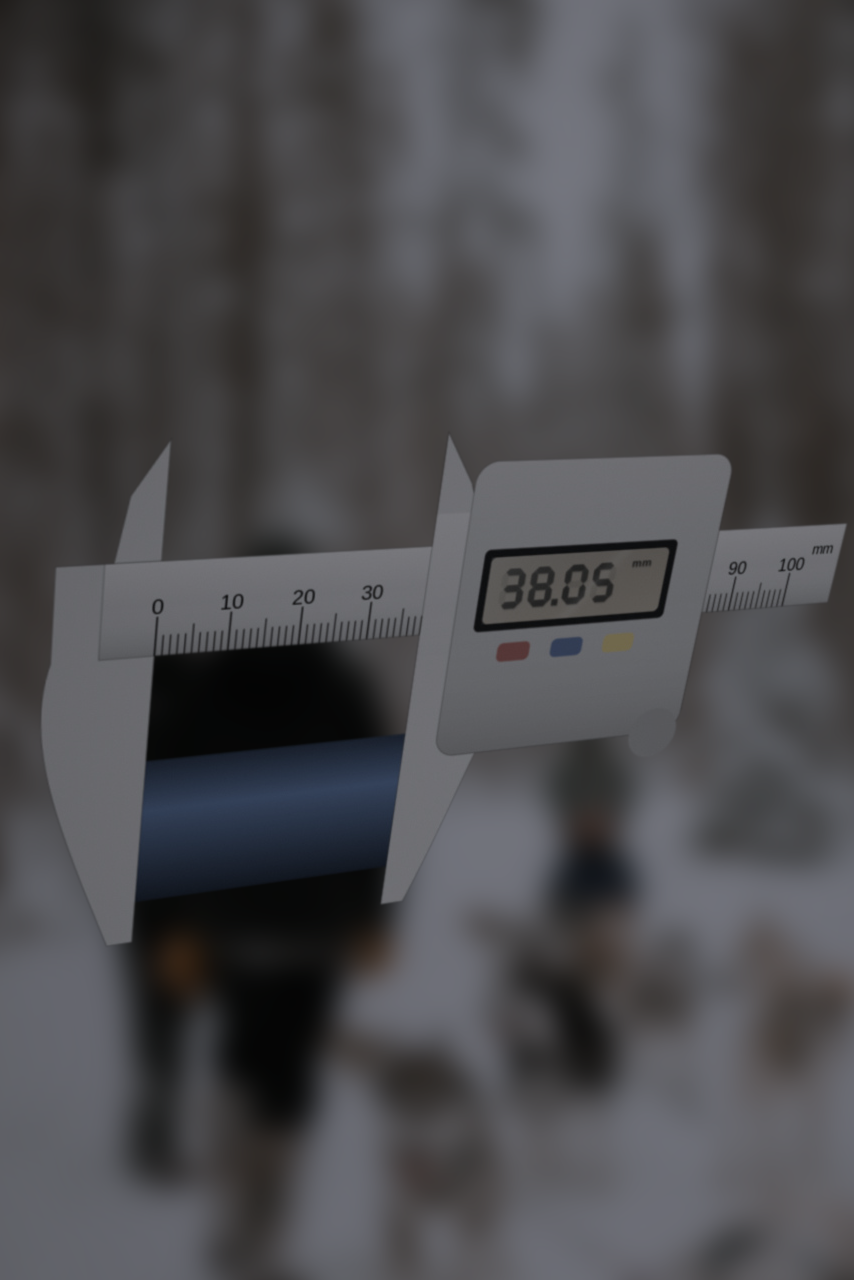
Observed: 38.05 mm
